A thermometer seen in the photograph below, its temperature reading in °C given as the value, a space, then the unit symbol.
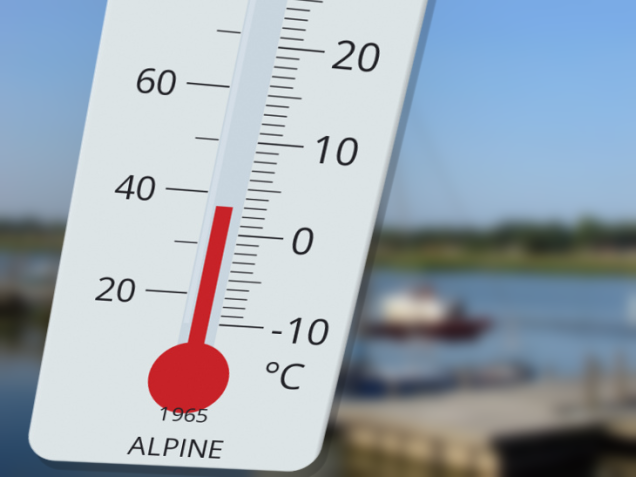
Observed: 3 °C
